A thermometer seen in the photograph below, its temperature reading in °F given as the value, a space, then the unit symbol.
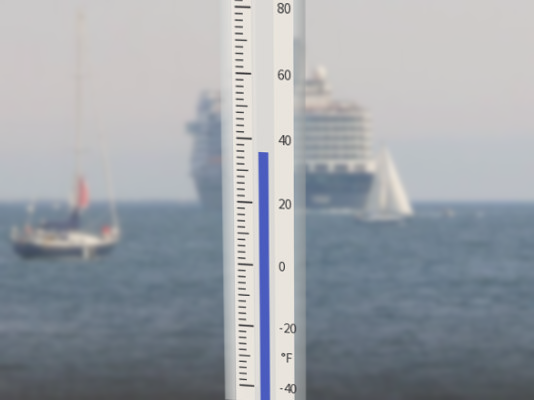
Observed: 36 °F
